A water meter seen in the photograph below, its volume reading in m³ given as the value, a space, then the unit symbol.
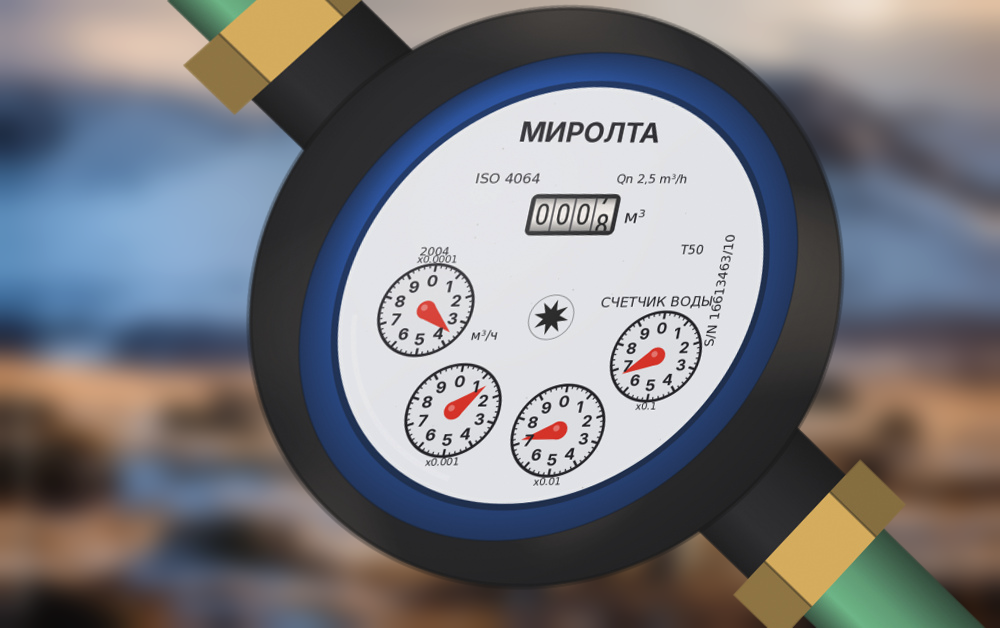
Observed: 7.6713 m³
